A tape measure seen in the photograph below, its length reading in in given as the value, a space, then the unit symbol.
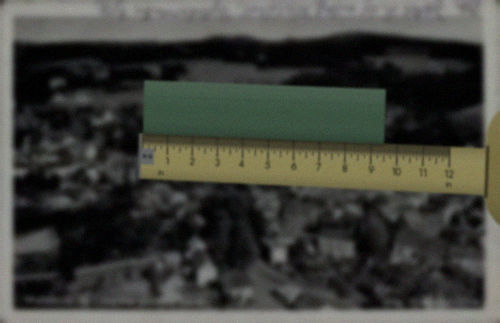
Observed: 9.5 in
